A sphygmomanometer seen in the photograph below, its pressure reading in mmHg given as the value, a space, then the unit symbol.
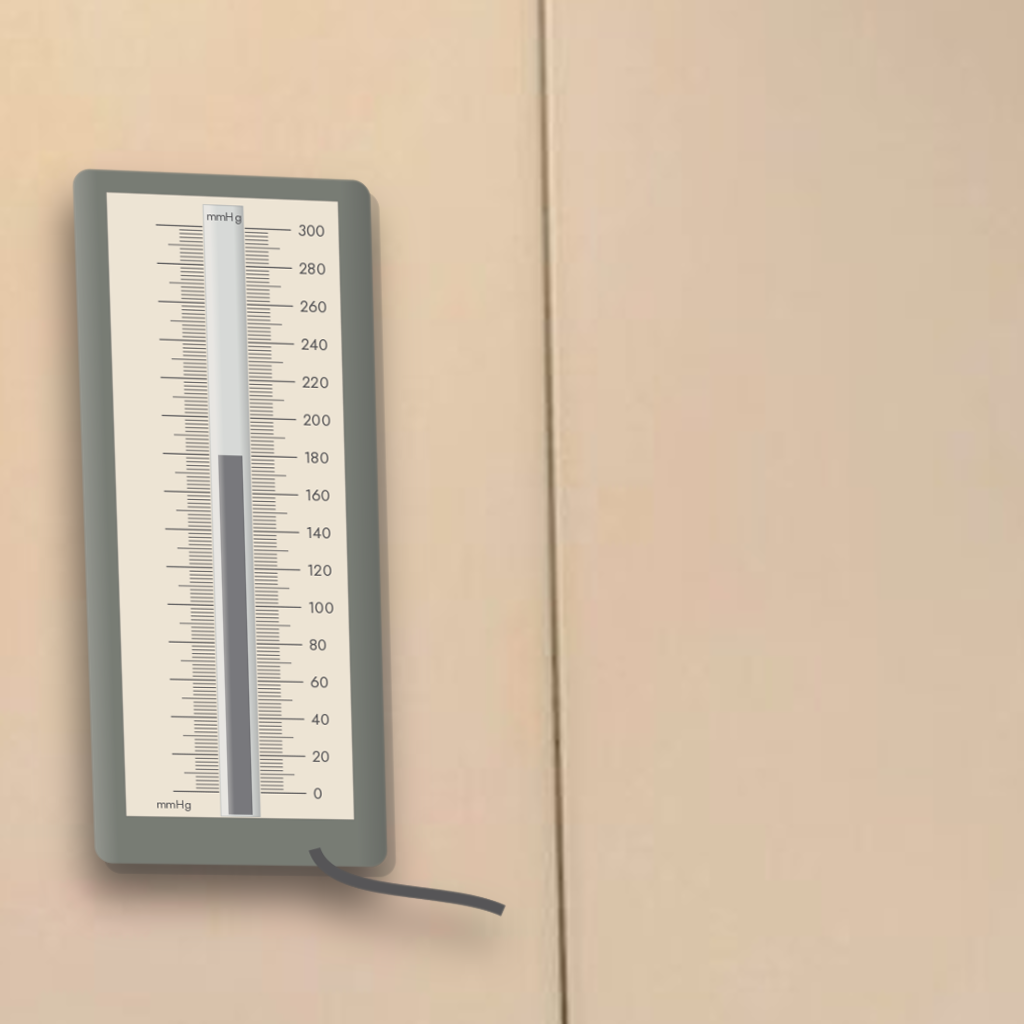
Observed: 180 mmHg
